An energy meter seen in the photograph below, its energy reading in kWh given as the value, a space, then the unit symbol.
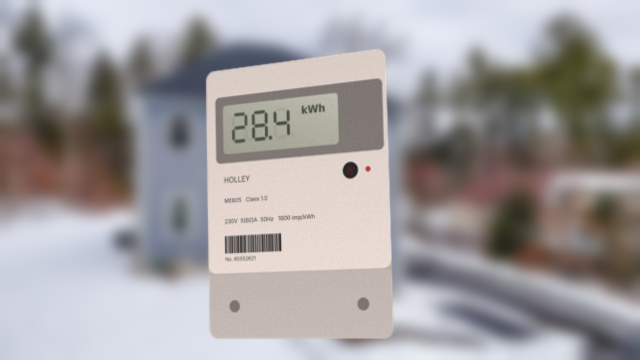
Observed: 28.4 kWh
